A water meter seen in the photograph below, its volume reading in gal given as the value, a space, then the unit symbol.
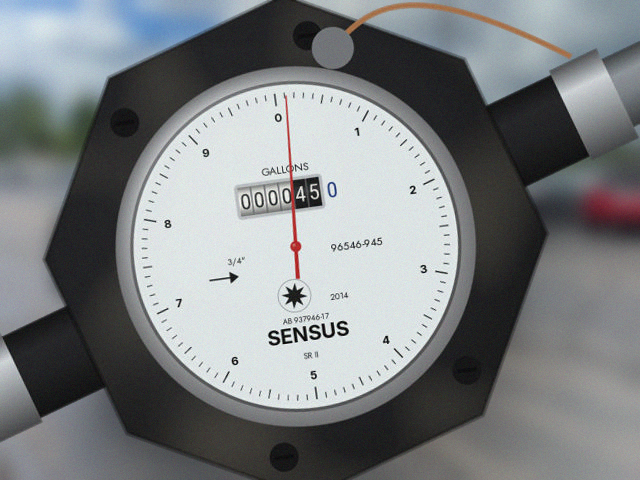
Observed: 450.1 gal
